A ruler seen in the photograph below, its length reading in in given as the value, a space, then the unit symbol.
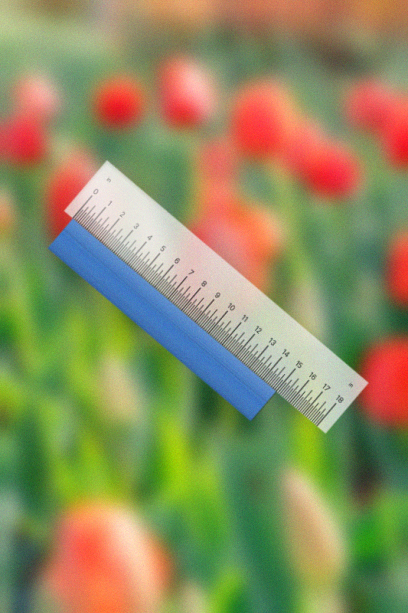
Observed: 15 in
